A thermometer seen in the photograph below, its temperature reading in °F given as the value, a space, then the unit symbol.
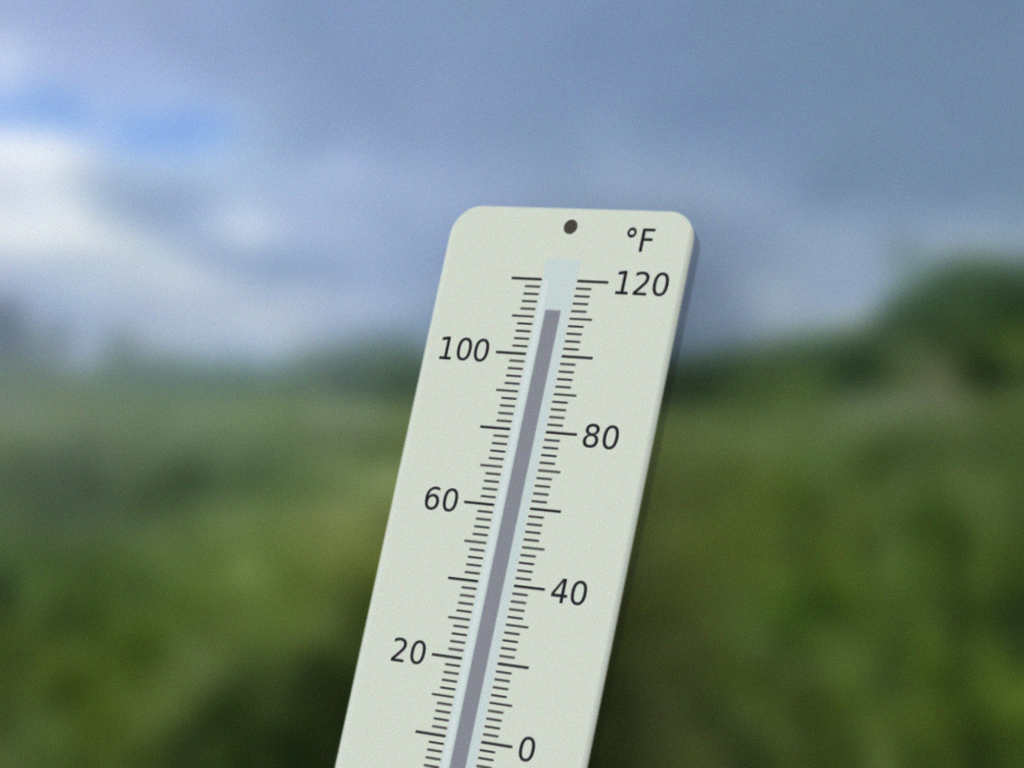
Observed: 112 °F
